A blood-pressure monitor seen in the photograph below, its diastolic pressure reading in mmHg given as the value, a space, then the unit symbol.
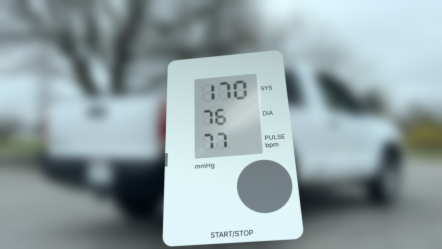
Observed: 76 mmHg
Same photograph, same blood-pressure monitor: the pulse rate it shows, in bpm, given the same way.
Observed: 77 bpm
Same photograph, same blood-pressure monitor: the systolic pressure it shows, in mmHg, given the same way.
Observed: 170 mmHg
